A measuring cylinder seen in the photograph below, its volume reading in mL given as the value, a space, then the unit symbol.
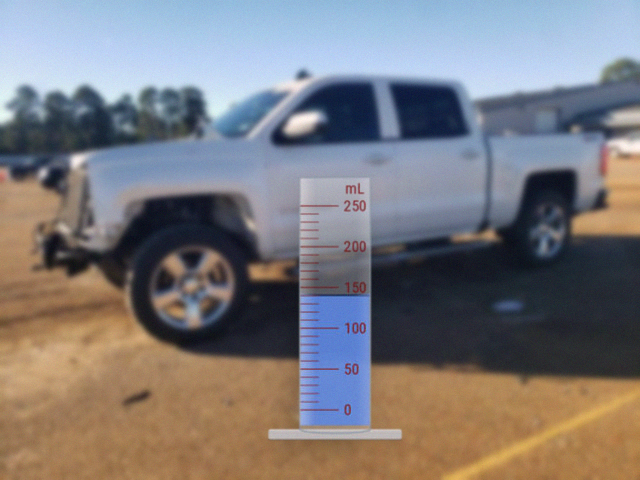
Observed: 140 mL
